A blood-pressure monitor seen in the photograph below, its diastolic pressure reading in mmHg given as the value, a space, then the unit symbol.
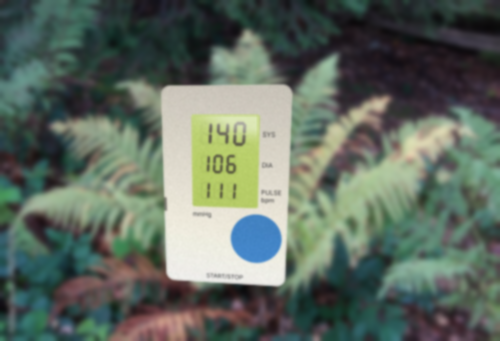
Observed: 106 mmHg
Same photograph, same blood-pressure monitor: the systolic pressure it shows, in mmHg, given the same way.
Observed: 140 mmHg
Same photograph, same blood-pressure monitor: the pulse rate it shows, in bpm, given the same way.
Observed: 111 bpm
